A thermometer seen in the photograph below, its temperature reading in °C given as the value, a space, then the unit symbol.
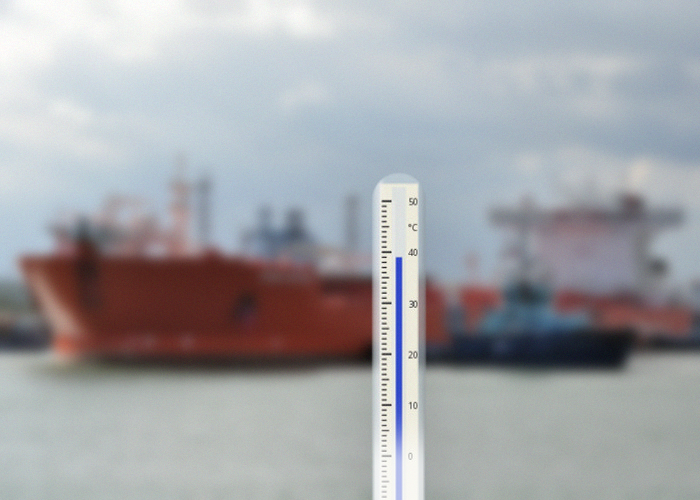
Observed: 39 °C
